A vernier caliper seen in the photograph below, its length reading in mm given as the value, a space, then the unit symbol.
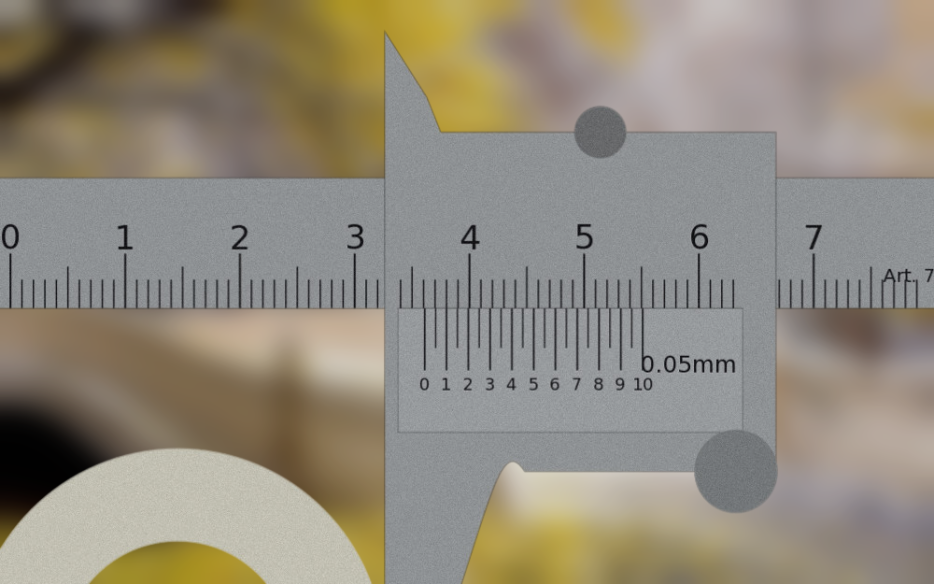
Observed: 36.1 mm
